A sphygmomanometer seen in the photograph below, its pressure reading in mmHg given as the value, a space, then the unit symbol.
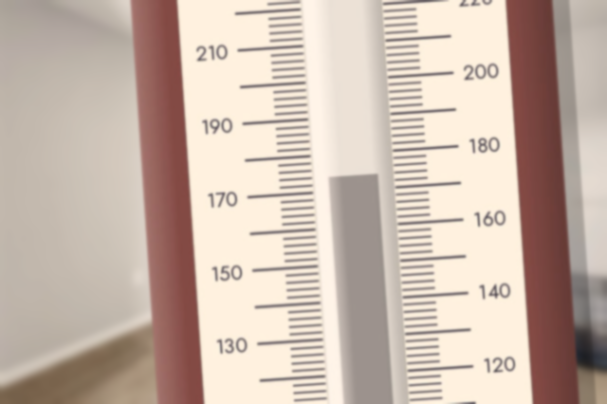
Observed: 174 mmHg
